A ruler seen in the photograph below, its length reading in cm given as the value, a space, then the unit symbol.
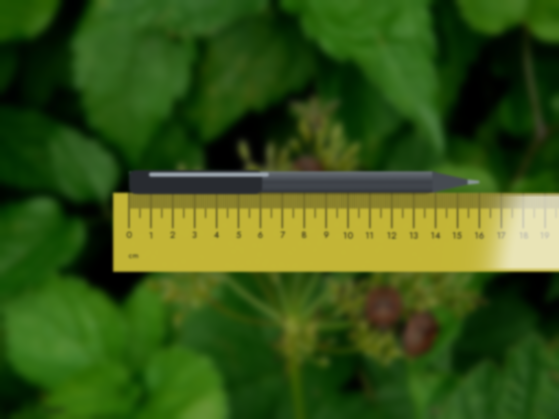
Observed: 16 cm
